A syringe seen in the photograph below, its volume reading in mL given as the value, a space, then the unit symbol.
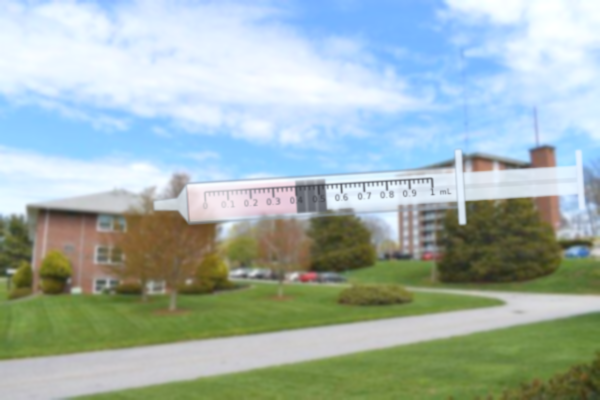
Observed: 0.4 mL
